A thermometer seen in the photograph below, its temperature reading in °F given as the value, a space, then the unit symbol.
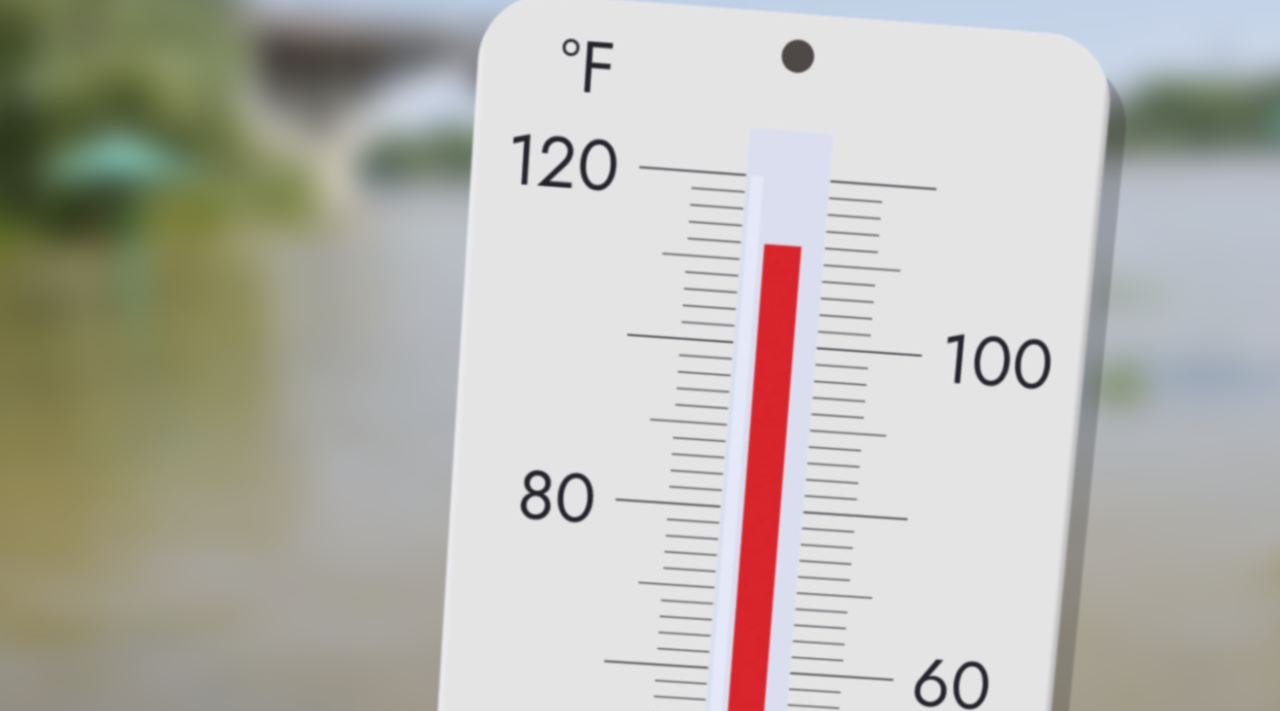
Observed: 112 °F
